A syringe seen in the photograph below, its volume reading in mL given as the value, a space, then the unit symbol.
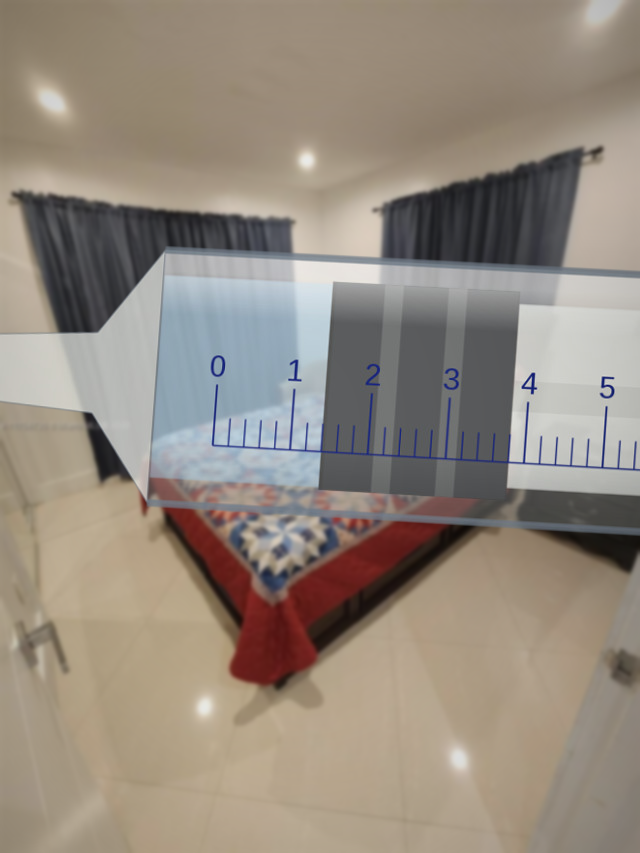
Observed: 1.4 mL
